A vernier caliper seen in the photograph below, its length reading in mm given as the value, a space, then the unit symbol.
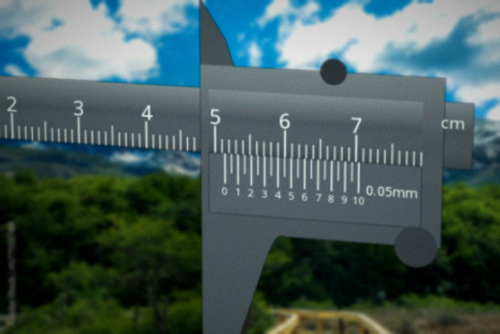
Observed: 51.4 mm
